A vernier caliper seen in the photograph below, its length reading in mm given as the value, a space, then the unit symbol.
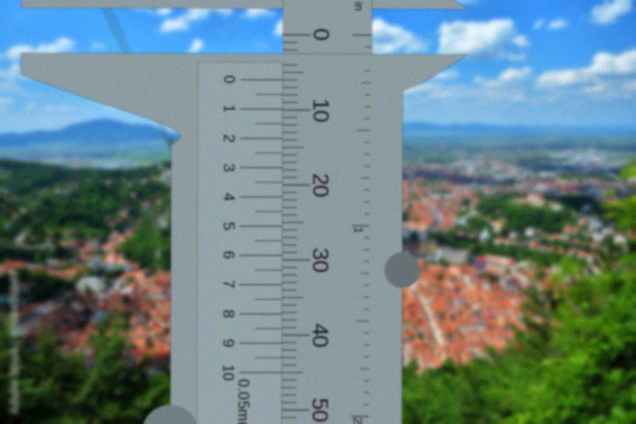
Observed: 6.0 mm
